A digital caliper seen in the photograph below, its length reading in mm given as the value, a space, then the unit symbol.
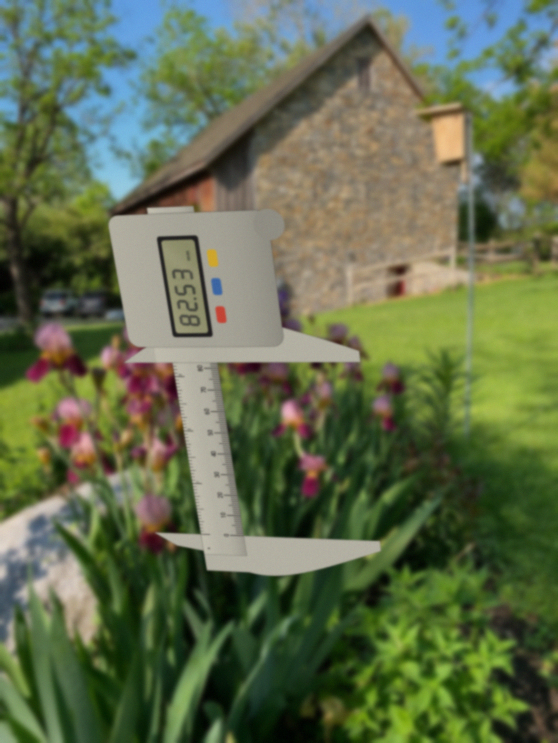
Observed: 82.53 mm
